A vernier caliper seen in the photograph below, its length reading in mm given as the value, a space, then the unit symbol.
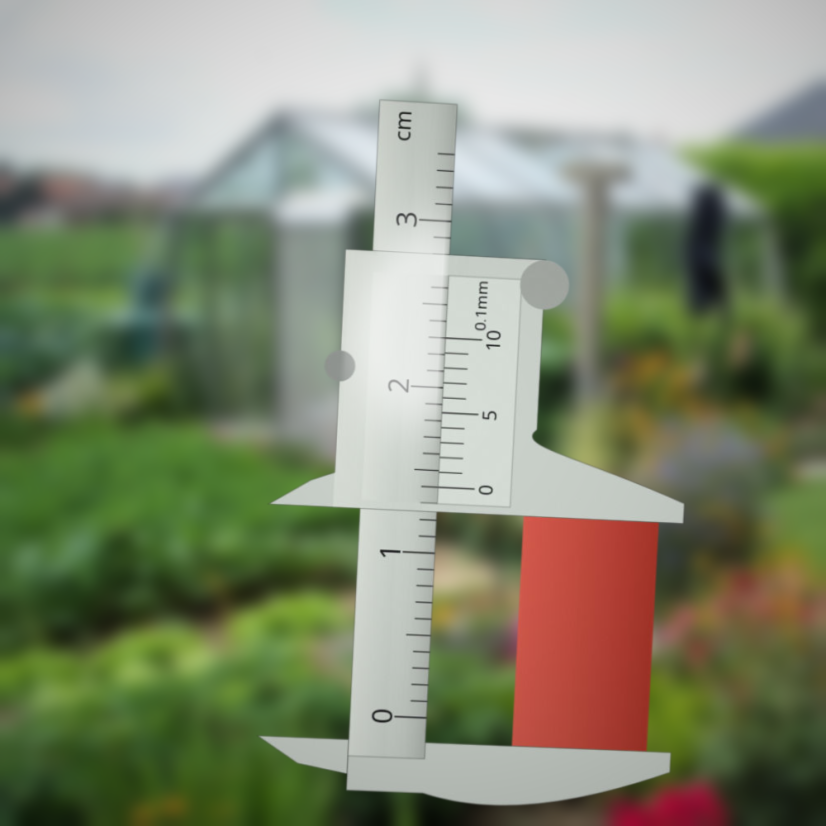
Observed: 14.0 mm
